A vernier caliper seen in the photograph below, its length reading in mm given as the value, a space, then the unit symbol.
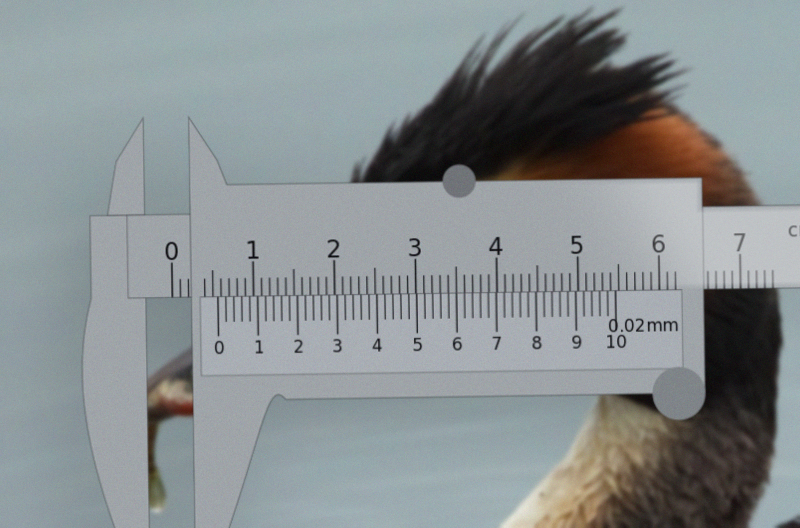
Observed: 5.6 mm
